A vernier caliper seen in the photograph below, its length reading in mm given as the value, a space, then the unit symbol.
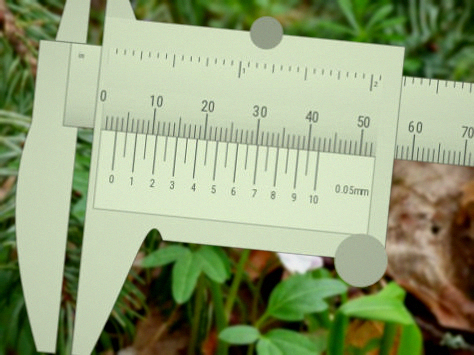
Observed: 3.0 mm
